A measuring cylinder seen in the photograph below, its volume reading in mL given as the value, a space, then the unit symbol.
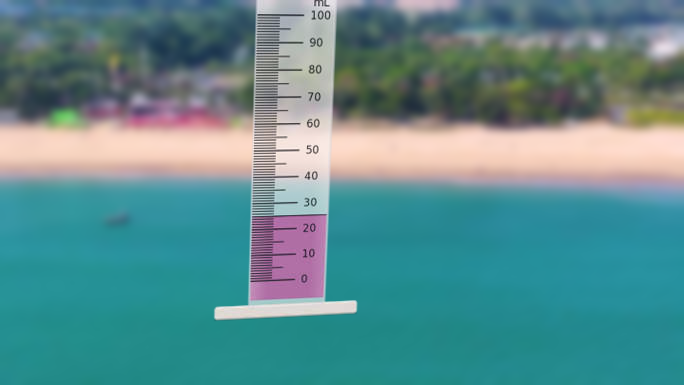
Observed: 25 mL
